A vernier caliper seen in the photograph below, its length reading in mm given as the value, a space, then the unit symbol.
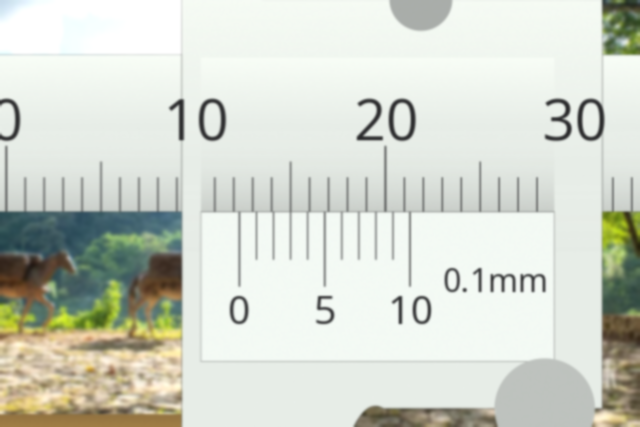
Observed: 12.3 mm
